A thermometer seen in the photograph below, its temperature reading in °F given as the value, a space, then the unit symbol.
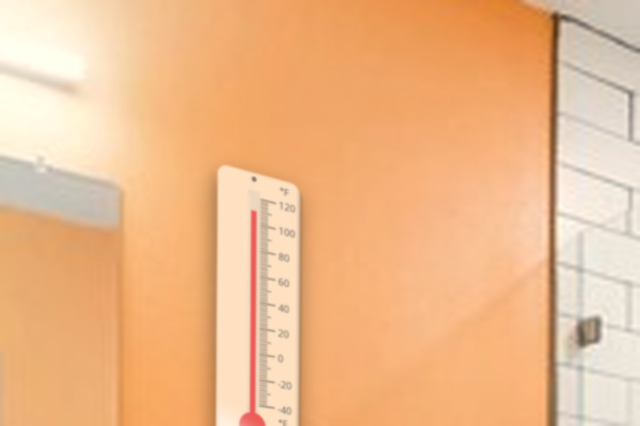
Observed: 110 °F
